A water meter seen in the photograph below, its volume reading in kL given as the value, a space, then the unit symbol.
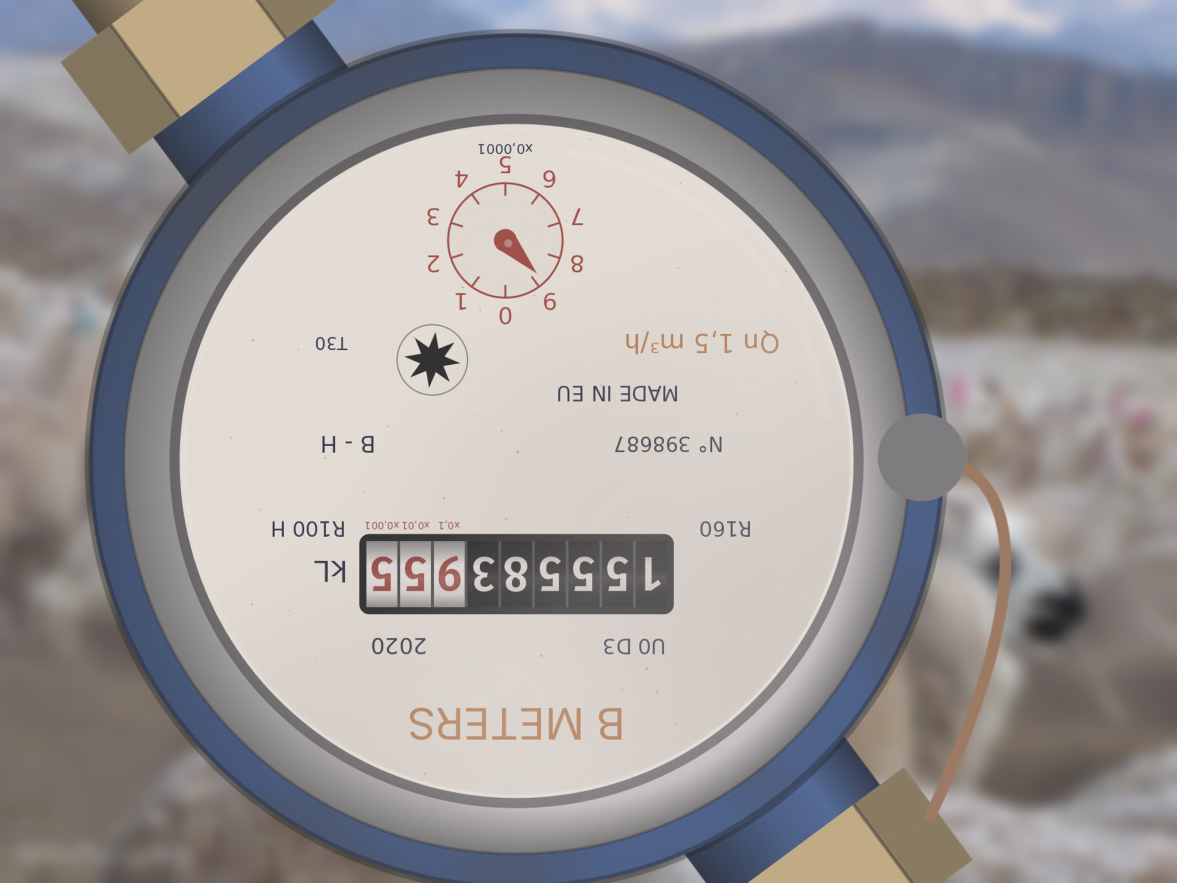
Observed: 155583.9558 kL
